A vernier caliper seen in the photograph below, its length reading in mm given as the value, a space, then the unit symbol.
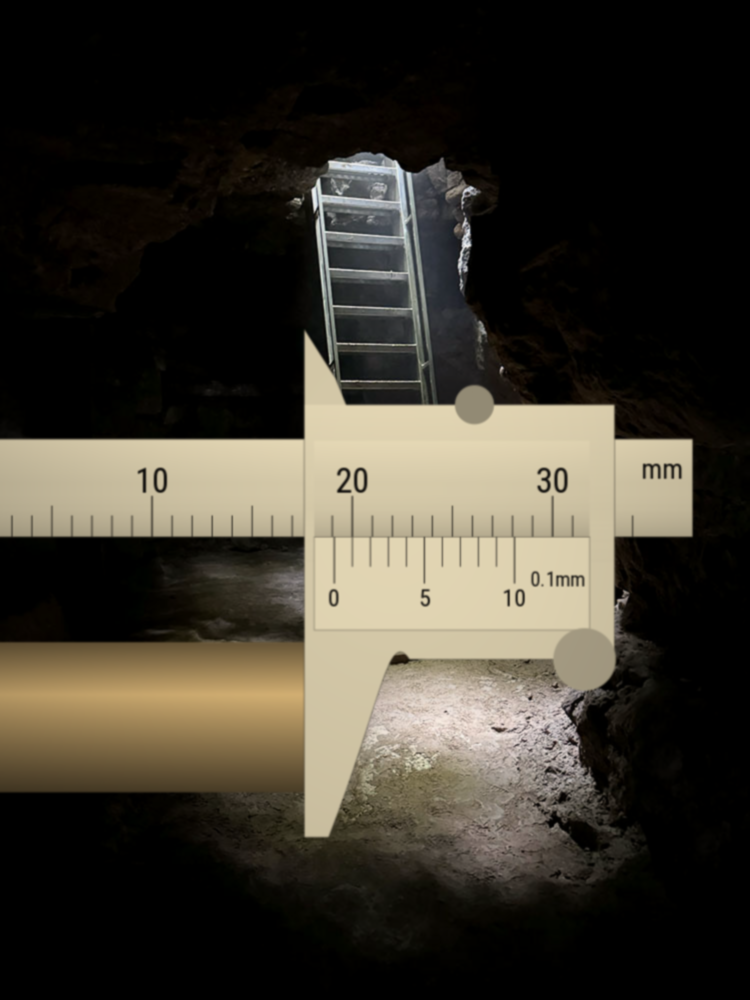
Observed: 19.1 mm
